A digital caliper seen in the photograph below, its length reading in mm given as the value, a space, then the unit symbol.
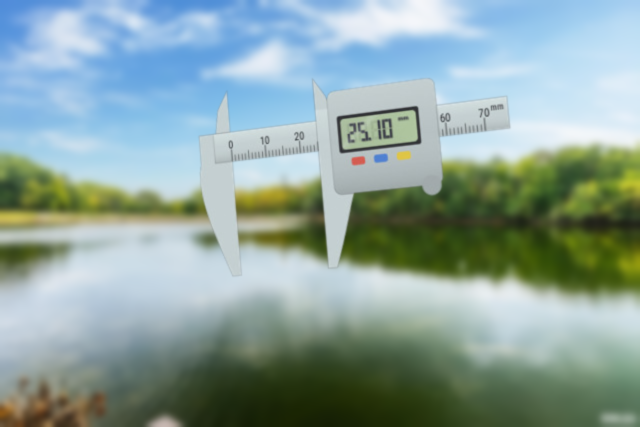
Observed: 25.10 mm
